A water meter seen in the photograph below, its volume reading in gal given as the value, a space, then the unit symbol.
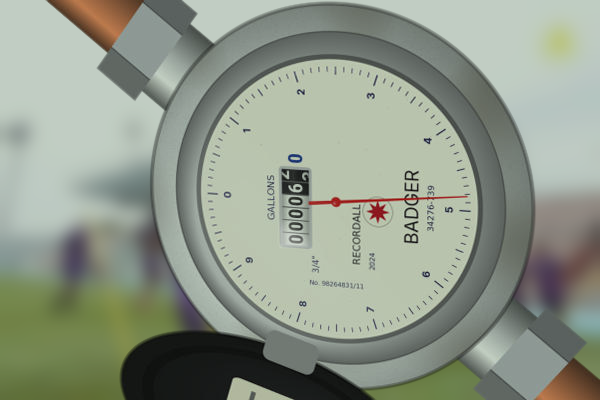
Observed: 624.8 gal
